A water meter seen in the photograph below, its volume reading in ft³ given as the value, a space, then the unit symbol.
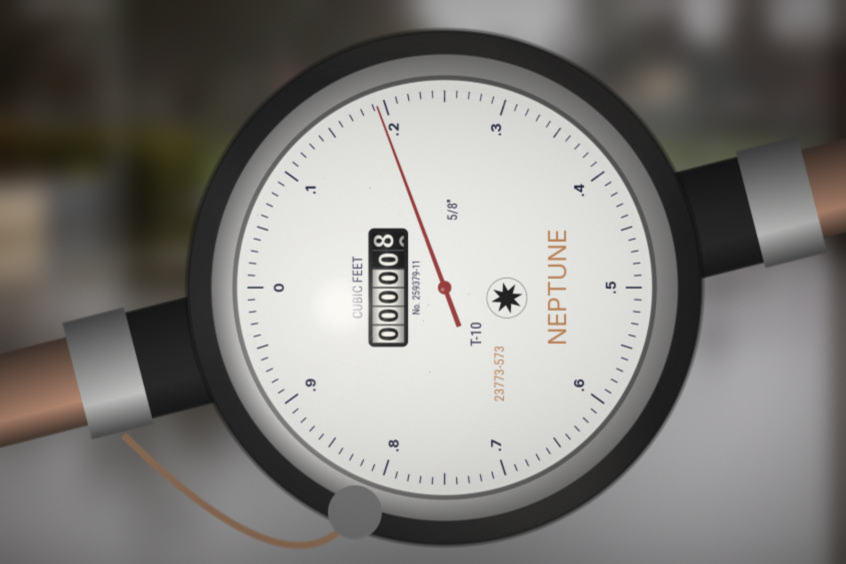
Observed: 8.19 ft³
